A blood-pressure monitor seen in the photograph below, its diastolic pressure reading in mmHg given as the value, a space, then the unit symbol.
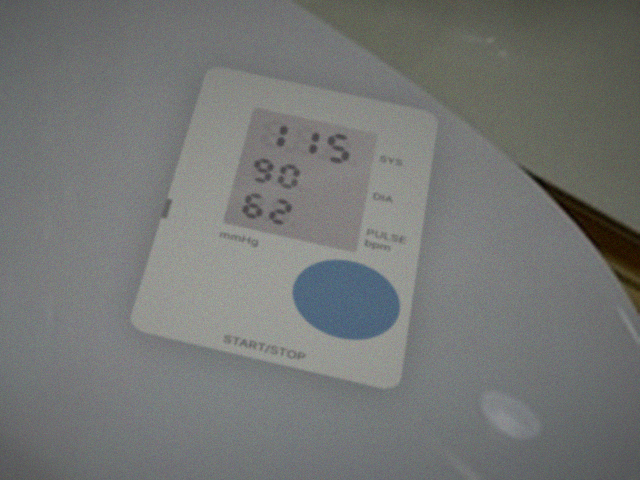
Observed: 90 mmHg
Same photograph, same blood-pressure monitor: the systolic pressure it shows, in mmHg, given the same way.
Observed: 115 mmHg
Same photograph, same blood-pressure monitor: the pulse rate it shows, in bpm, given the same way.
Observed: 62 bpm
